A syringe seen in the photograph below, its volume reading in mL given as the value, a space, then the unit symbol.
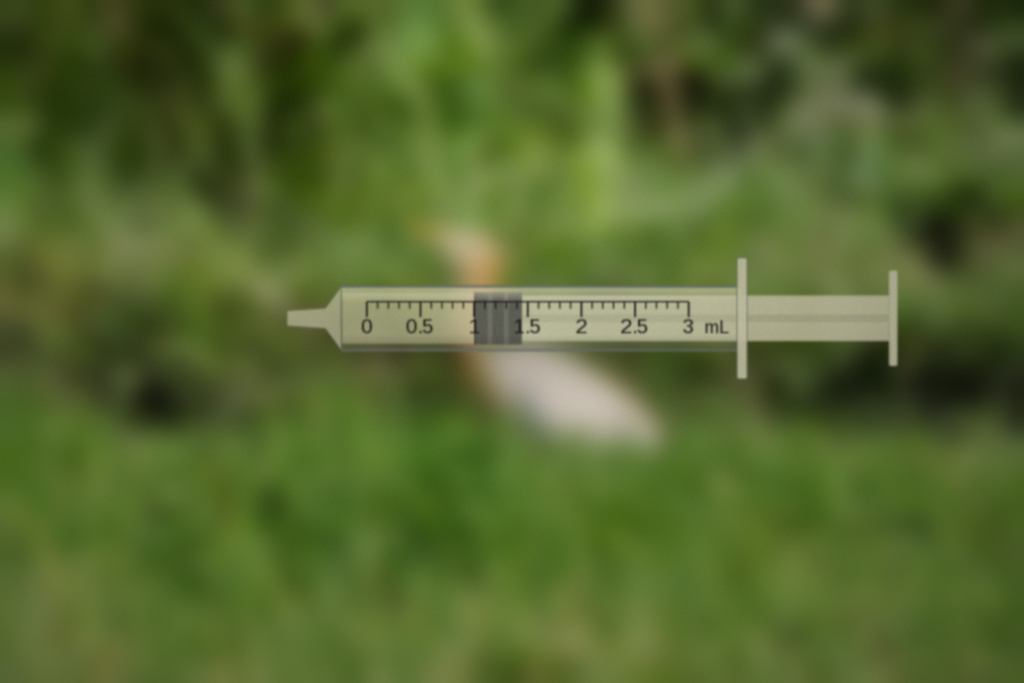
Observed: 1 mL
